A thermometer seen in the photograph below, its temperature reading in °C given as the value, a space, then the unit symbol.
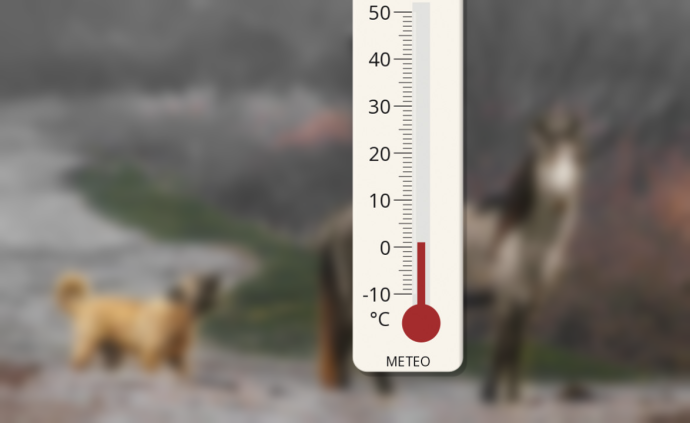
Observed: 1 °C
